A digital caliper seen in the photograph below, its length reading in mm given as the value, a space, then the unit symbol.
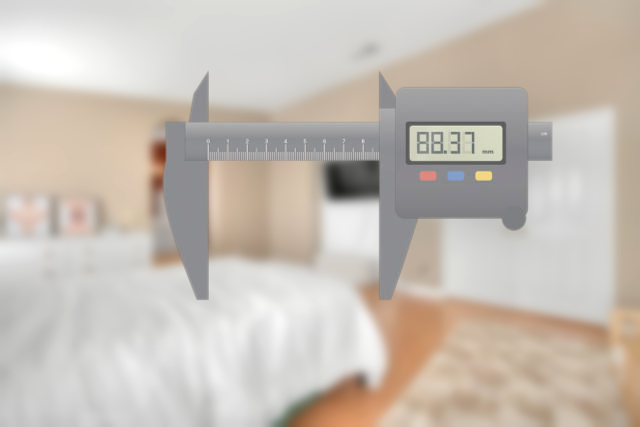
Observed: 88.37 mm
